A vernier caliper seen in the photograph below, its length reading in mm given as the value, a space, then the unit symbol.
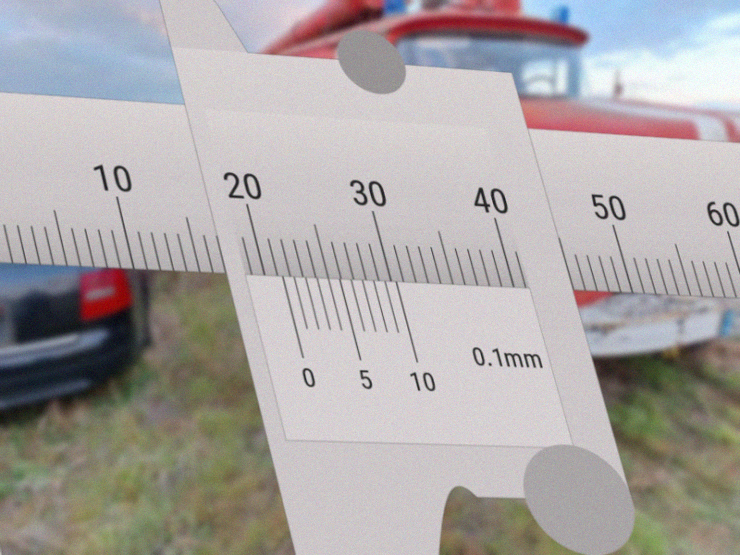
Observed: 21.4 mm
